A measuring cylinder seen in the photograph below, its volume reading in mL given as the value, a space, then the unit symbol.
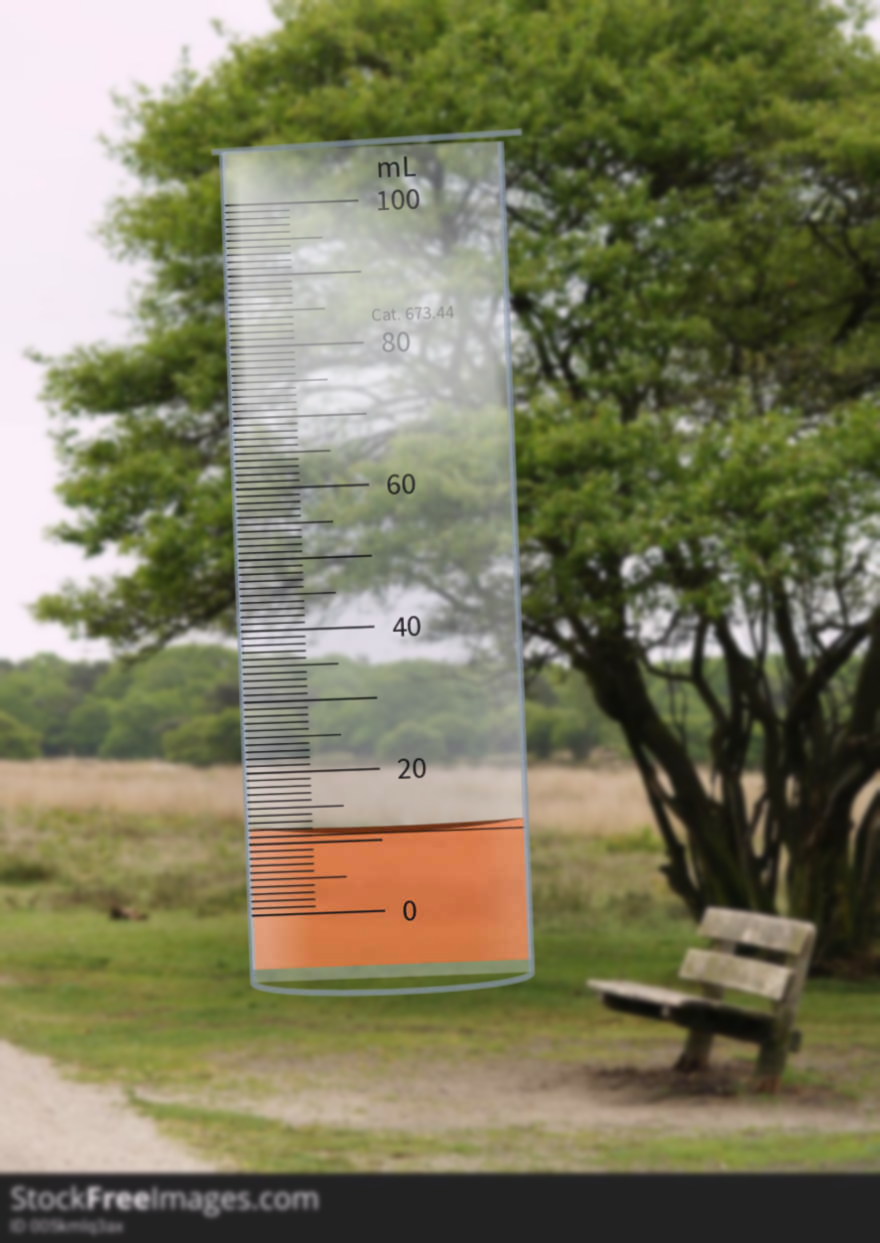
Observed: 11 mL
